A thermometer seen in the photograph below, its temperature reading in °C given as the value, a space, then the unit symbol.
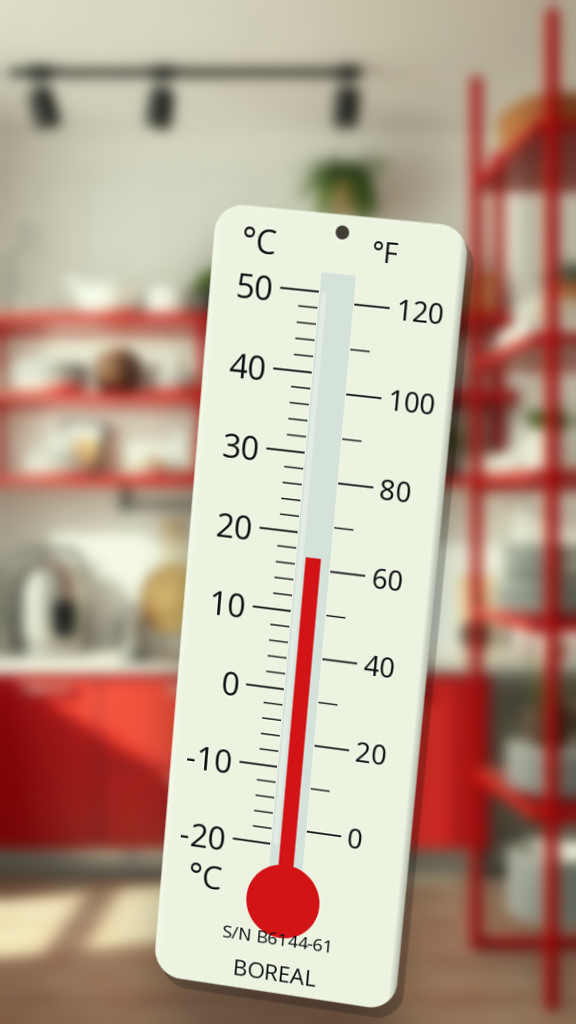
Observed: 17 °C
